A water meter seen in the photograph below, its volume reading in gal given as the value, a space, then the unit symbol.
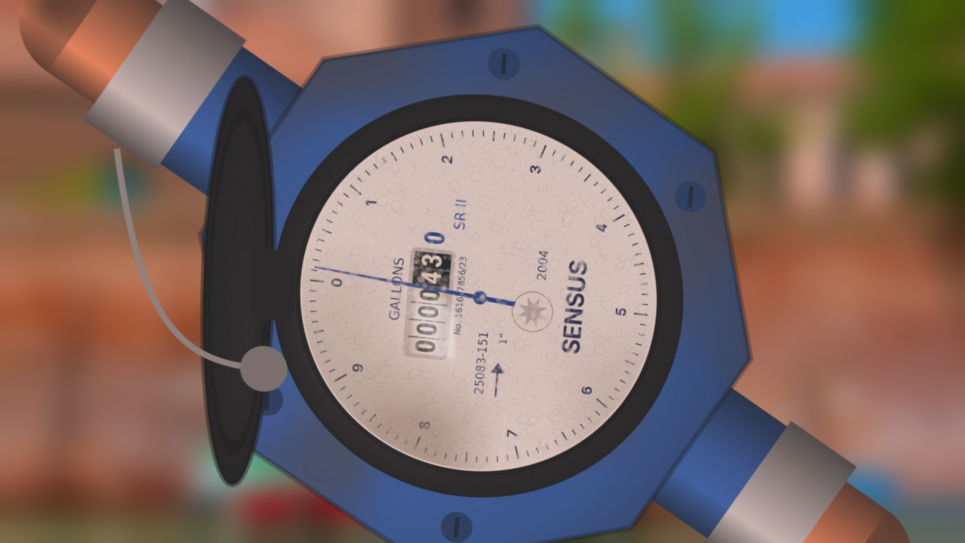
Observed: 430.1 gal
